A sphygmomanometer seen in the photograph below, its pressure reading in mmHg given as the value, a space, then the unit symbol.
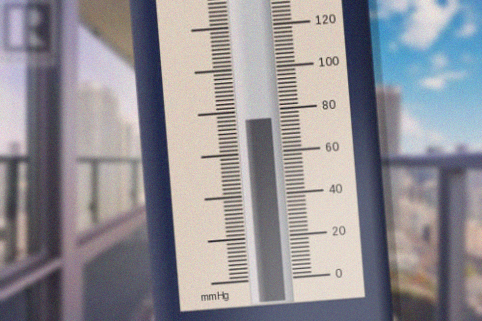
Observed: 76 mmHg
